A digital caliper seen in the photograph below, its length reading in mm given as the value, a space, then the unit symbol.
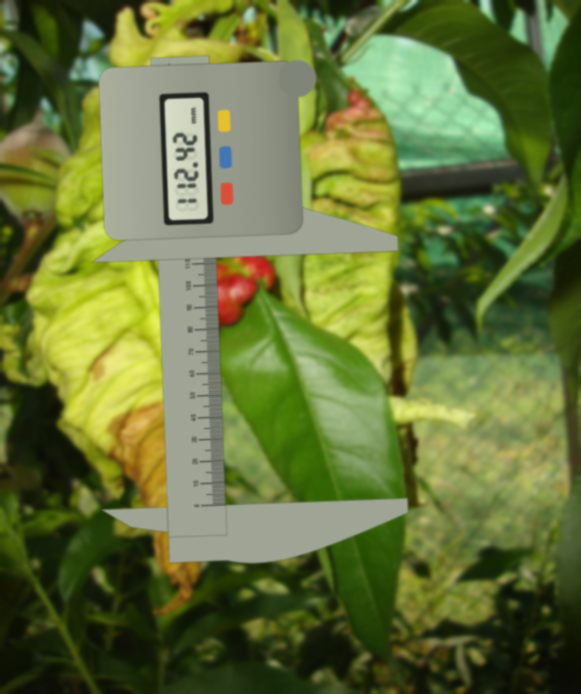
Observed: 112.42 mm
